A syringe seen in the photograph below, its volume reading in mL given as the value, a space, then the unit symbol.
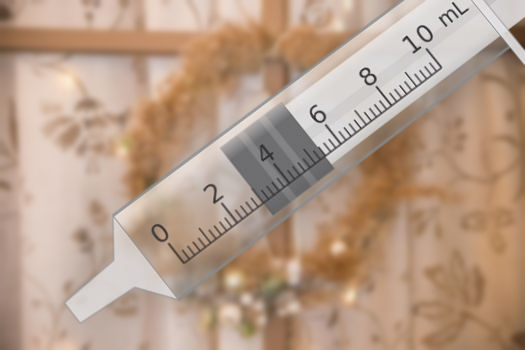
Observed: 3 mL
